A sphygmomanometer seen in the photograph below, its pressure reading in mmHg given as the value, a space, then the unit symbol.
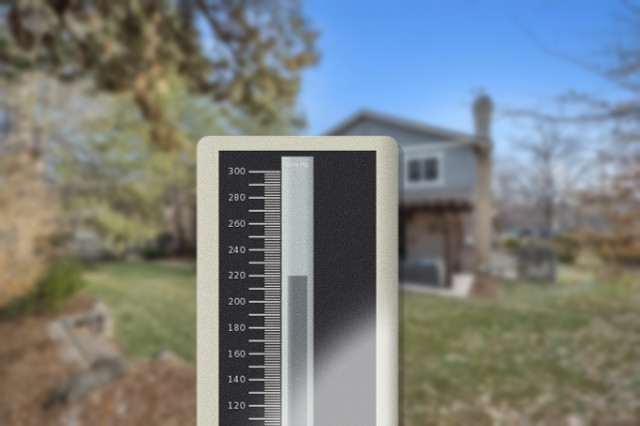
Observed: 220 mmHg
